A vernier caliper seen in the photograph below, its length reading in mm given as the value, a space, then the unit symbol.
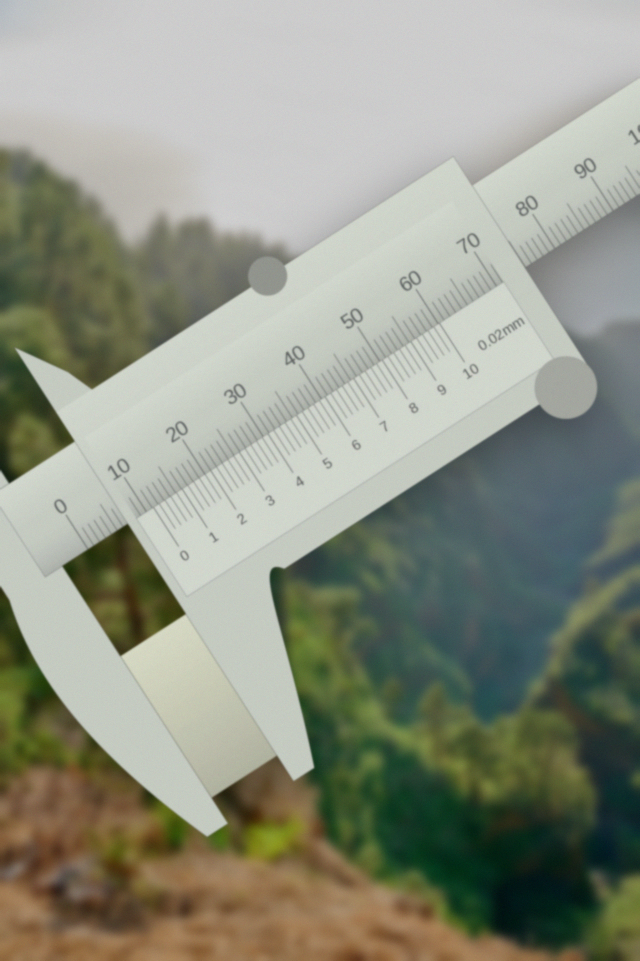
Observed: 11.2 mm
